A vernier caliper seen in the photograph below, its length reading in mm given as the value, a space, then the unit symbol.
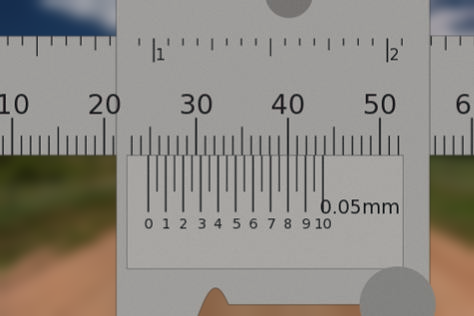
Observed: 24.8 mm
